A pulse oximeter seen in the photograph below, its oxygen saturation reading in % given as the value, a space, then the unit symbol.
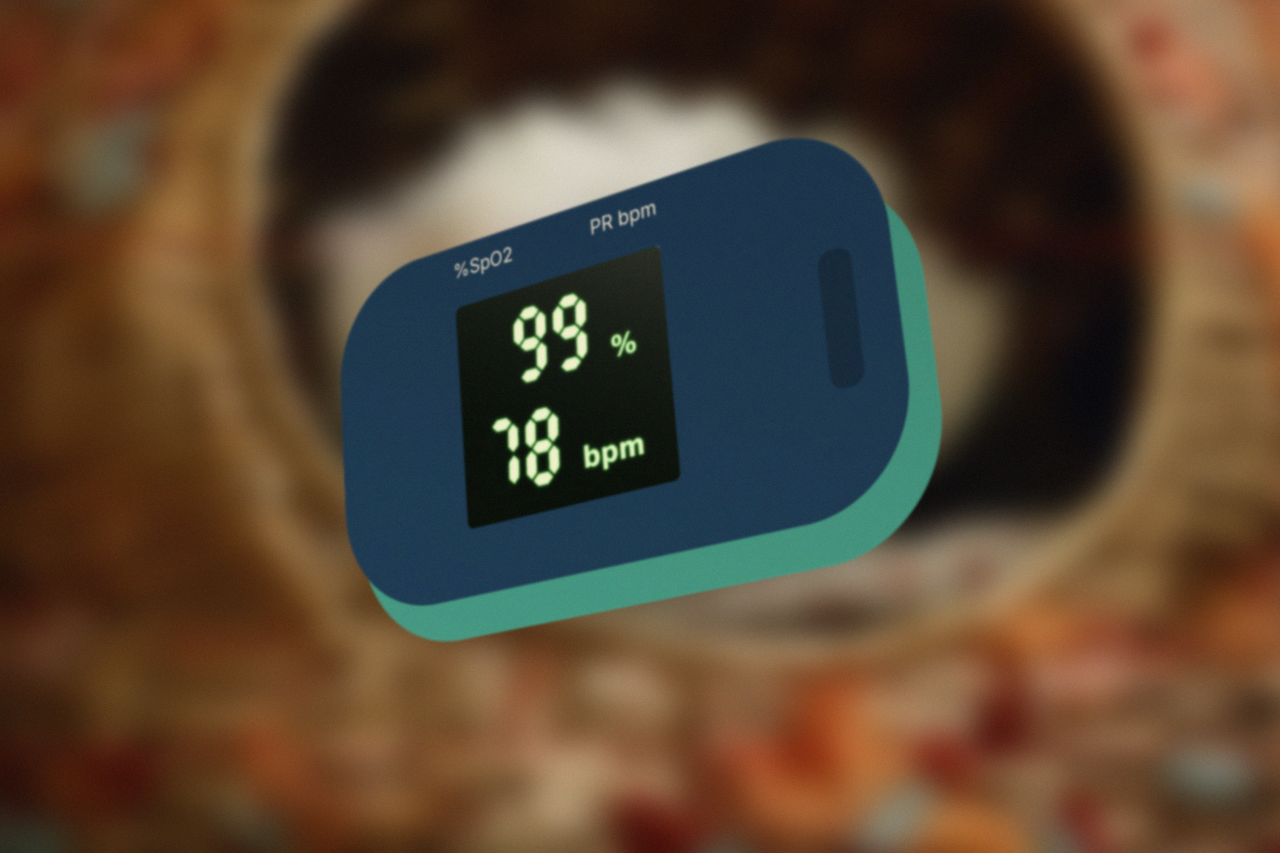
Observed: 99 %
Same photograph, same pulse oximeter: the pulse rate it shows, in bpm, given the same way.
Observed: 78 bpm
